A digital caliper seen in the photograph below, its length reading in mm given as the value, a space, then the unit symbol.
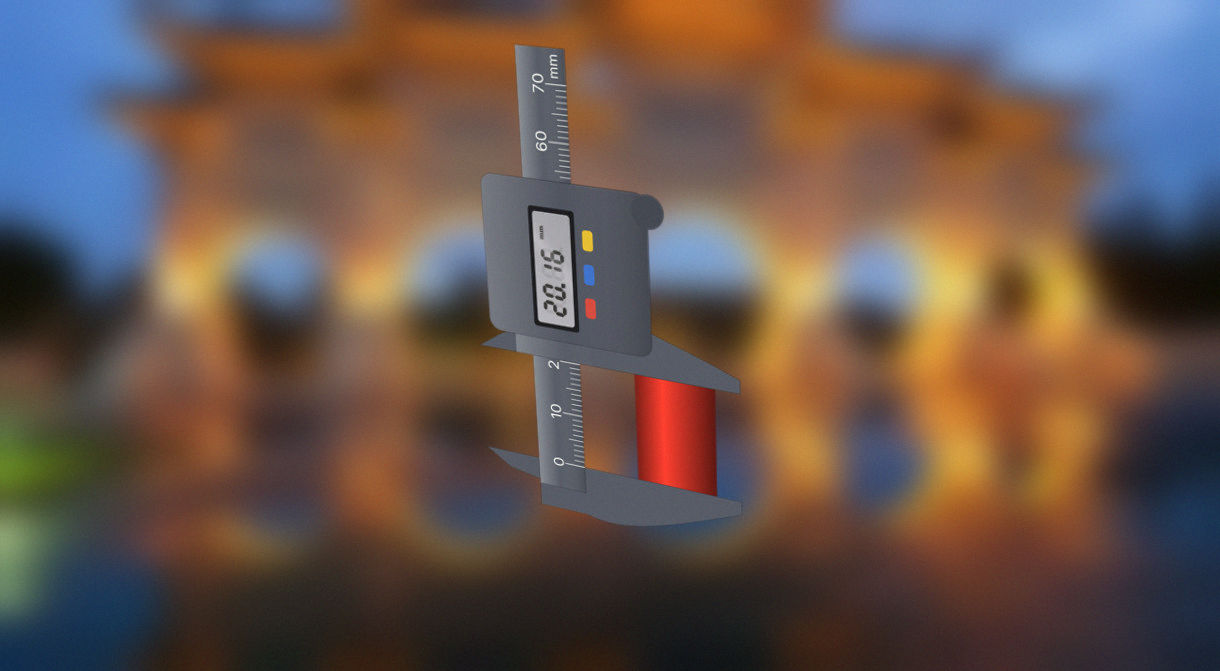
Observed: 20.16 mm
